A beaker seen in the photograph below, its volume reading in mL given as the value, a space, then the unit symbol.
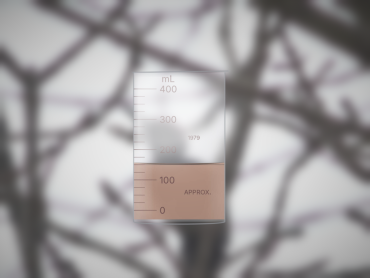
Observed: 150 mL
